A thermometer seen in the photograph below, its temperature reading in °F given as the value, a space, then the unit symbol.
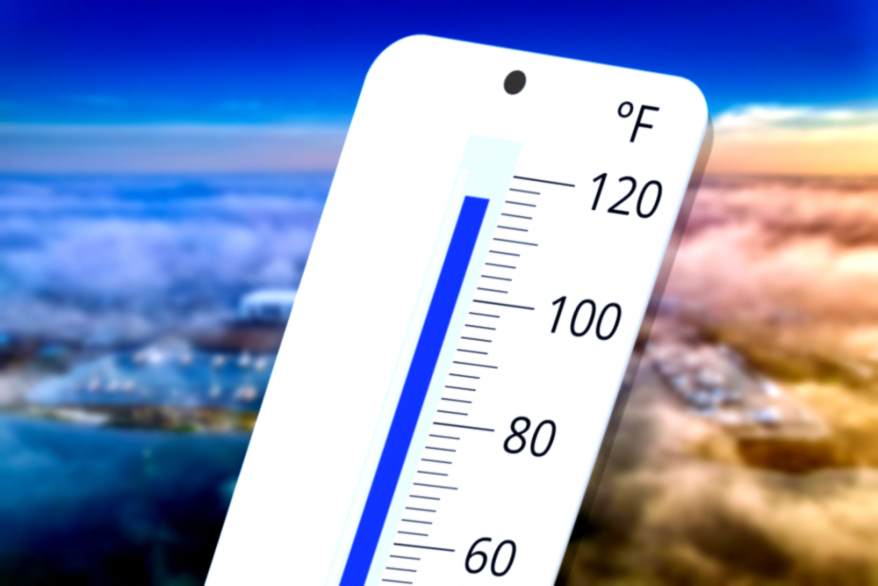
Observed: 116 °F
